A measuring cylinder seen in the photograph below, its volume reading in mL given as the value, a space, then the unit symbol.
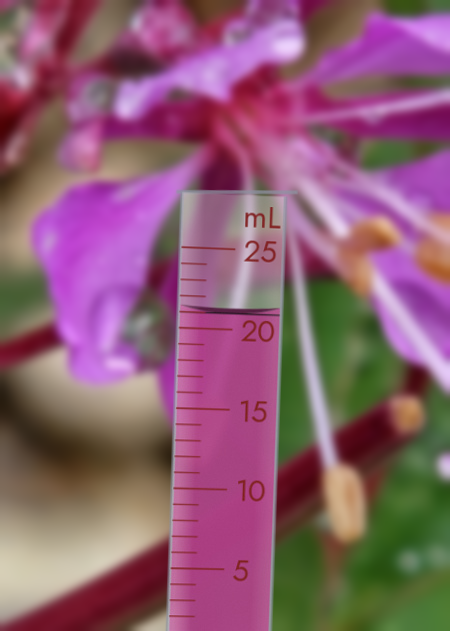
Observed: 21 mL
